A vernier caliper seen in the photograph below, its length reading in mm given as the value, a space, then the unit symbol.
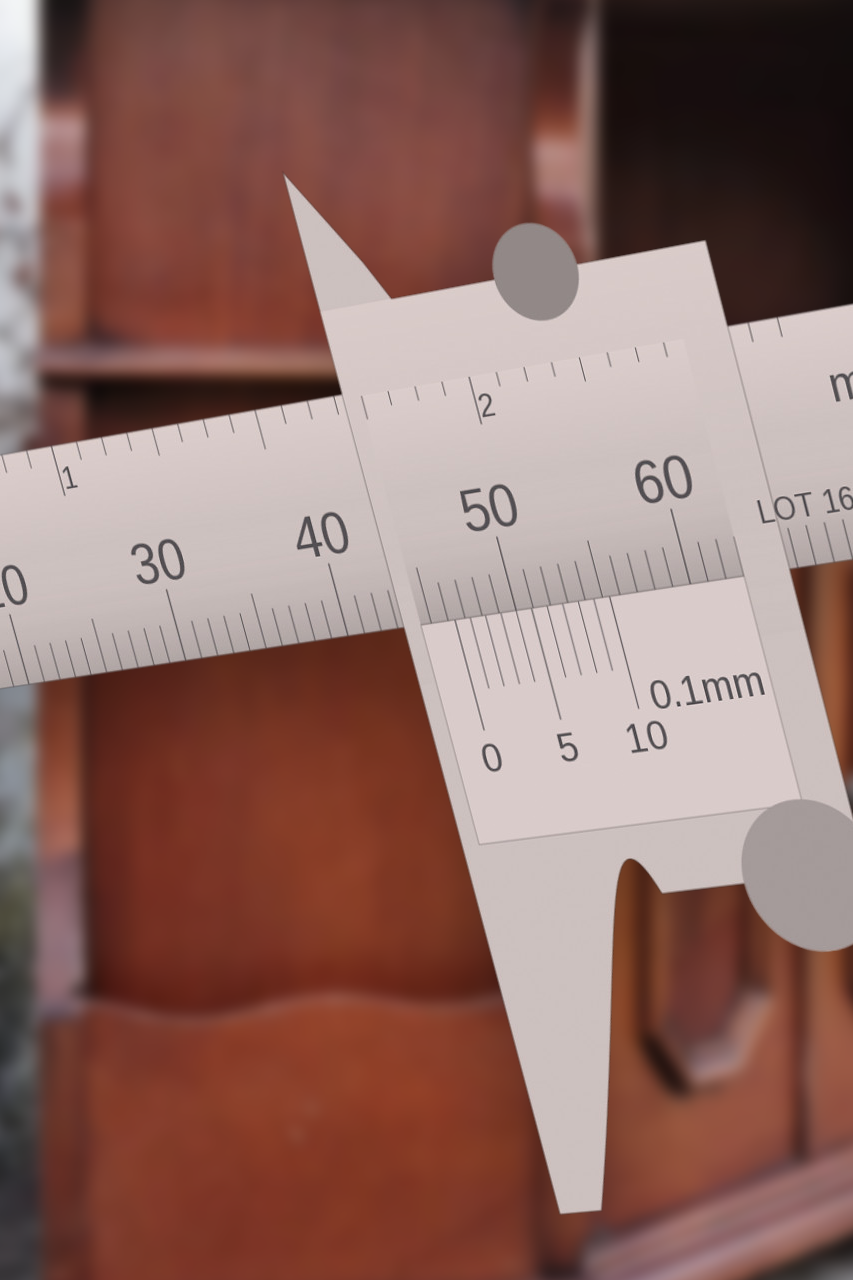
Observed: 46.4 mm
